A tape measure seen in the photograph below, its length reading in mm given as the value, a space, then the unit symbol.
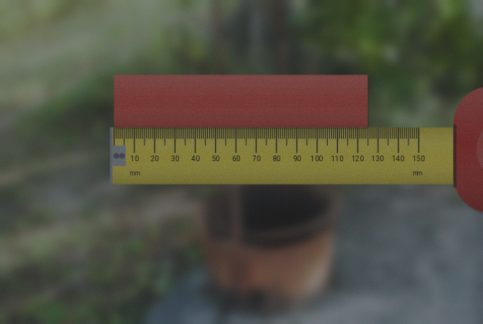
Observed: 125 mm
